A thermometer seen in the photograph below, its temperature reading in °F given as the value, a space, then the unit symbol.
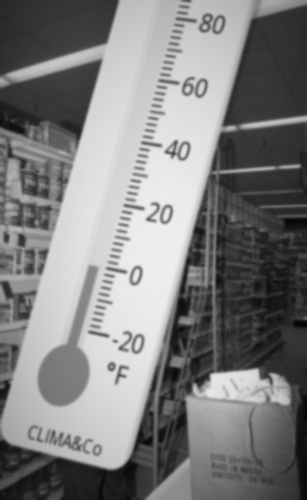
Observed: 0 °F
